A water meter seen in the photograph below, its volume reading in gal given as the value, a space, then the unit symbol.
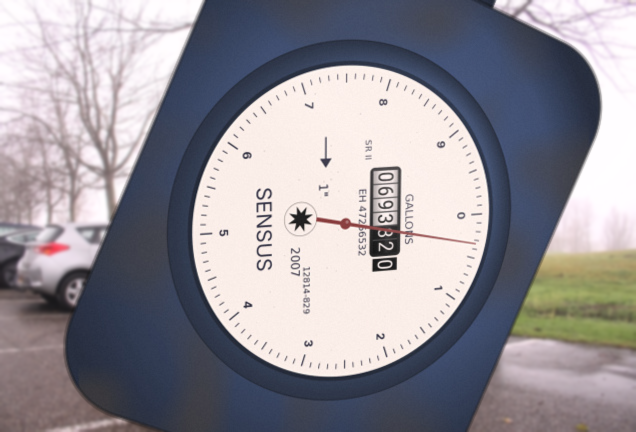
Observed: 693820.3 gal
